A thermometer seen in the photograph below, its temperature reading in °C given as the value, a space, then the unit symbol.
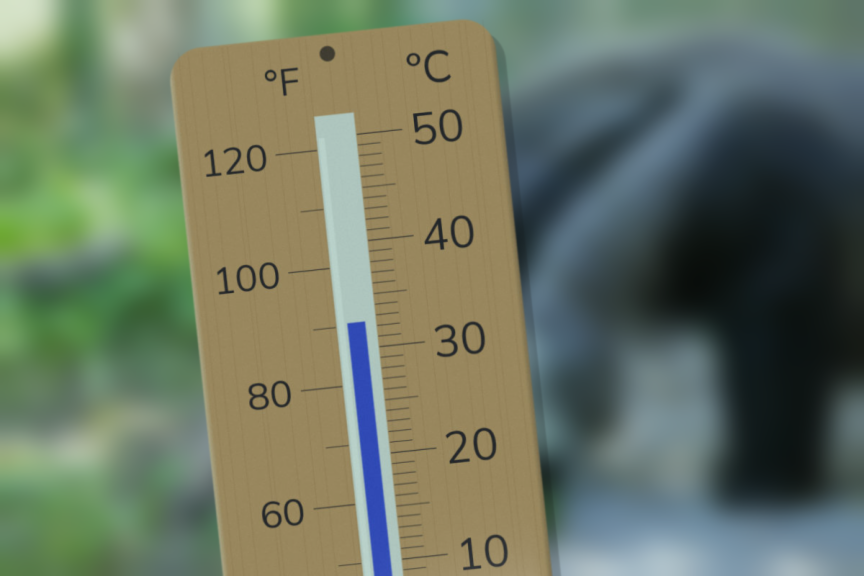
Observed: 32.5 °C
